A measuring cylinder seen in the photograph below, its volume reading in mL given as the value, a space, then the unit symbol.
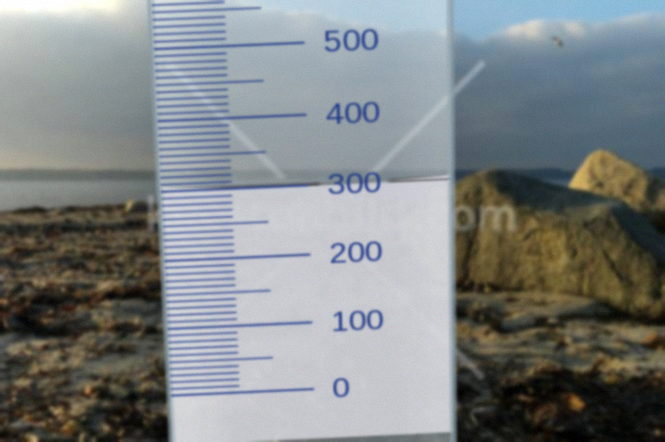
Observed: 300 mL
